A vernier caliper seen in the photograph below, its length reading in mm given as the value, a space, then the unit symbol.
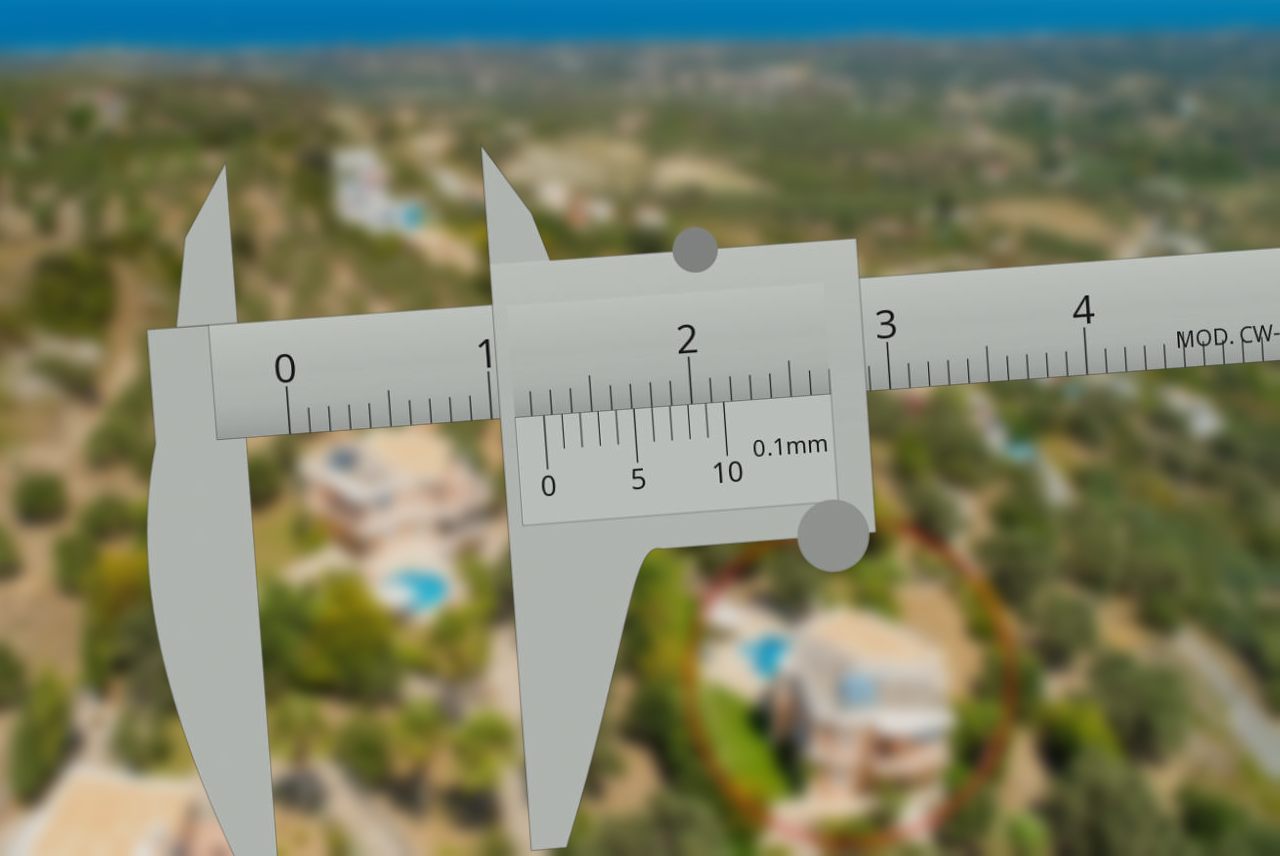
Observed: 12.6 mm
